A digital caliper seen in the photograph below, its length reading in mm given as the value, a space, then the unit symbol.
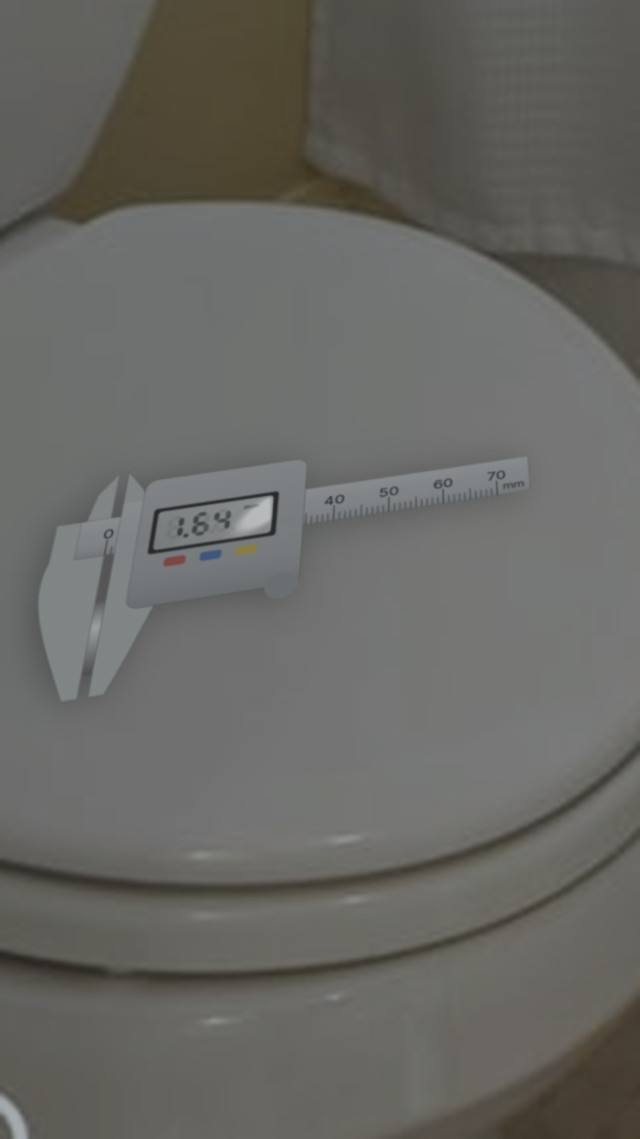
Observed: 1.64 mm
